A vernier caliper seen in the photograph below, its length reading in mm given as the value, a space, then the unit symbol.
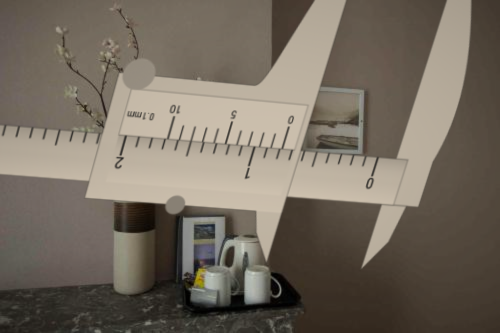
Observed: 7.8 mm
